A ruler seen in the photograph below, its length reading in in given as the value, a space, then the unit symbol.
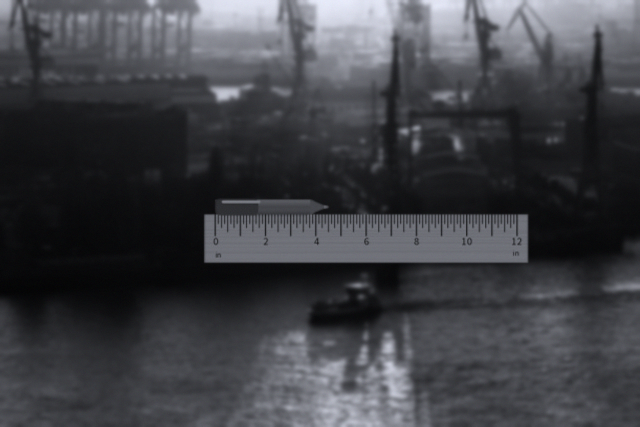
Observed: 4.5 in
